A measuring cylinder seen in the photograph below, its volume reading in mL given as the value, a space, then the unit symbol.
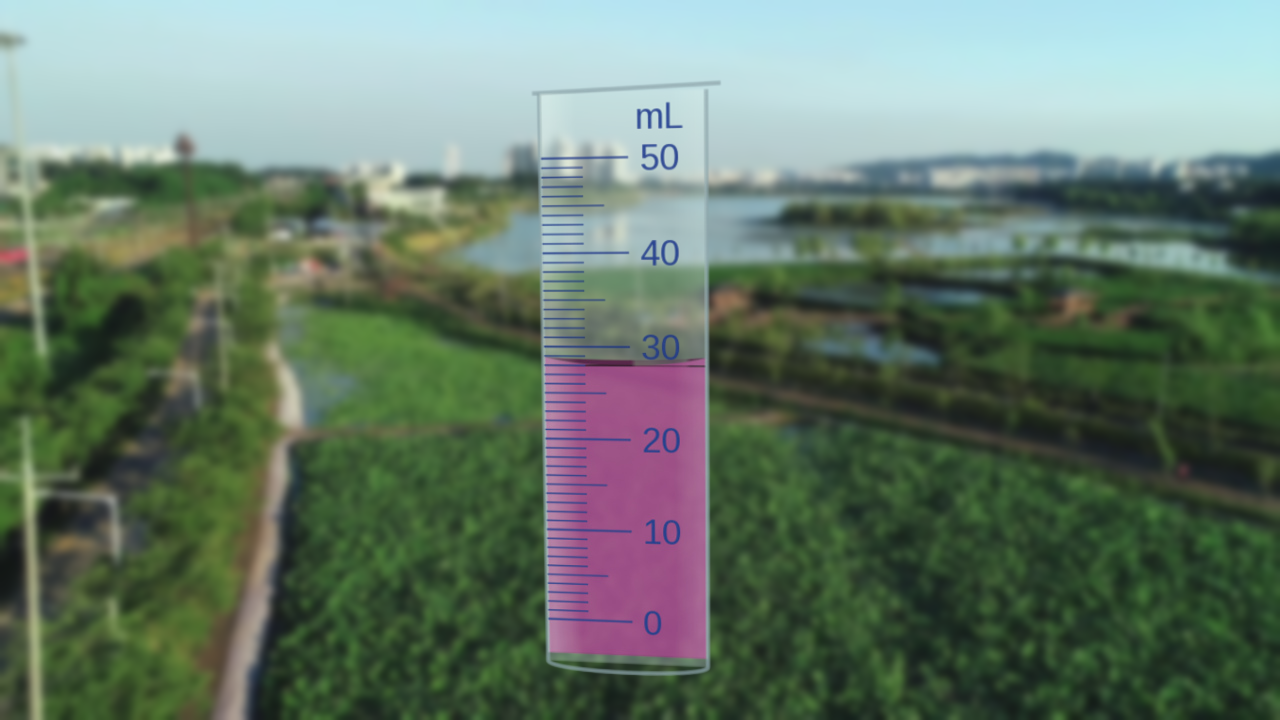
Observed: 28 mL
